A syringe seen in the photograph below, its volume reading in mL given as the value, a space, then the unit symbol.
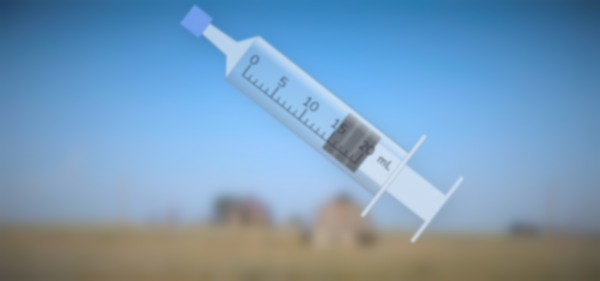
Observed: 15 mL
